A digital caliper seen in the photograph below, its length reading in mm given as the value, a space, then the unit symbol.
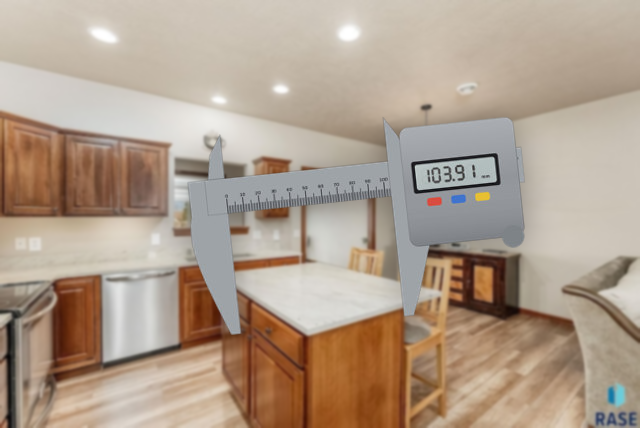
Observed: 103.91 mm
